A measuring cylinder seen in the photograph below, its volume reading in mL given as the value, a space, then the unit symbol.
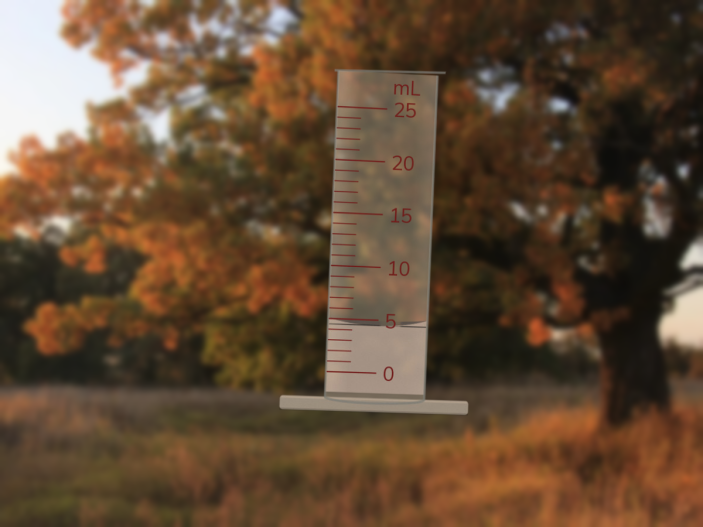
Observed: 4.5 mL
